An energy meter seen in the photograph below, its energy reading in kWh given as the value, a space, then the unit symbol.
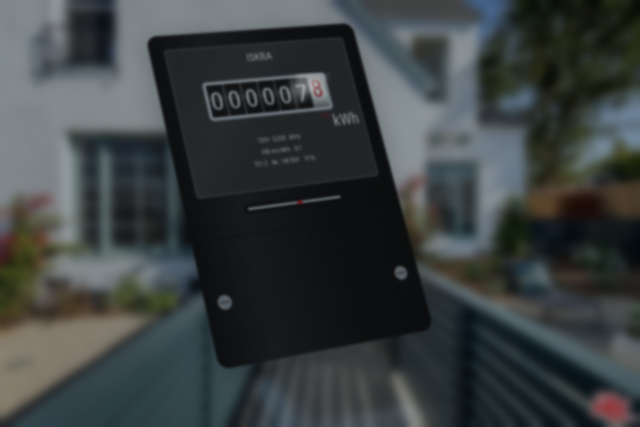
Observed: 7.8 kWh
